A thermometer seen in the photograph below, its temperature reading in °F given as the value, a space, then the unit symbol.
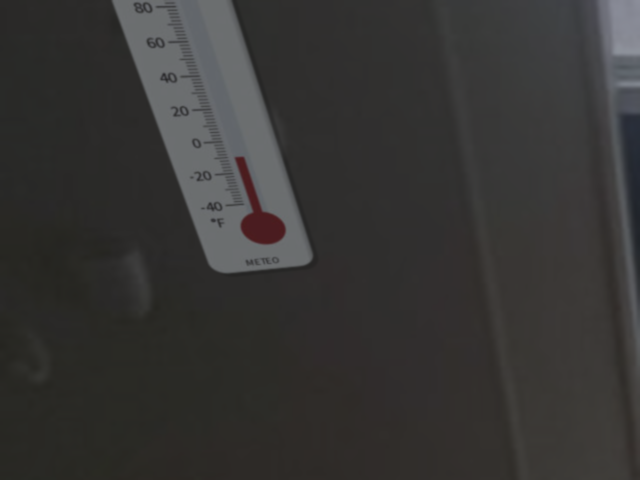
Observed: -10 °F
